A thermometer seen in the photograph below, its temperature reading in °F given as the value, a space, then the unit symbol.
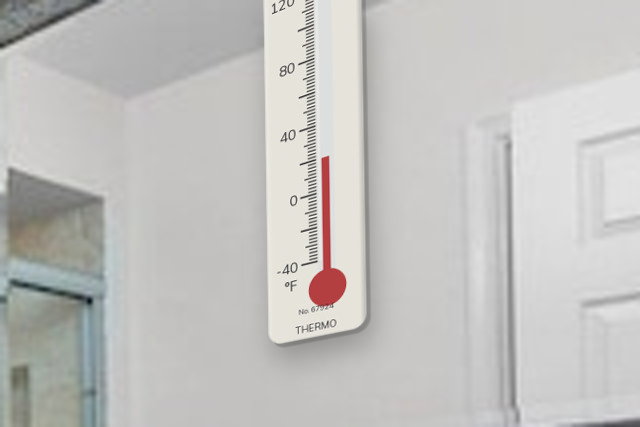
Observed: 20 °F
